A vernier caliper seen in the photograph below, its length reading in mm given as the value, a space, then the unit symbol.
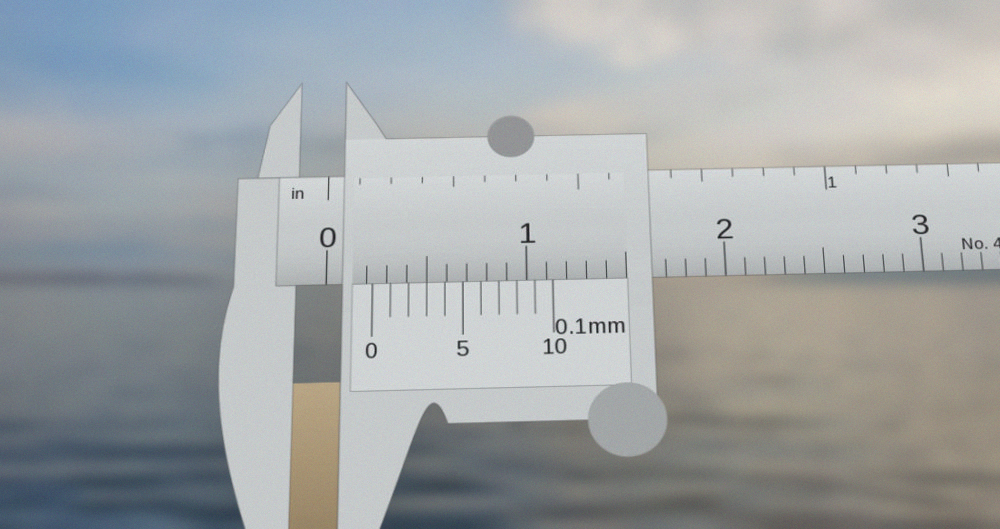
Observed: 2.3 mm
